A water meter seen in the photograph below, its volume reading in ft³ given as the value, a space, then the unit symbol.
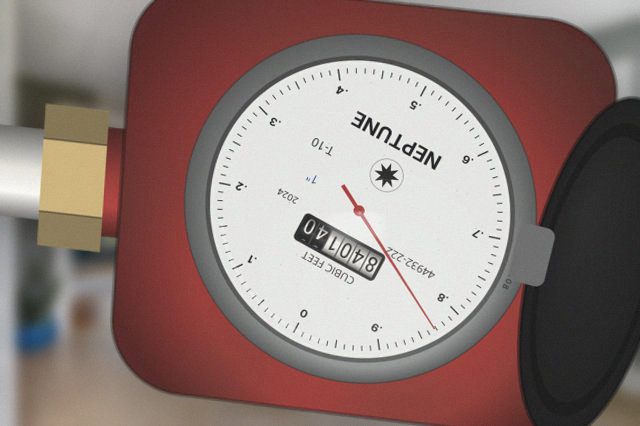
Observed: 840139.83 ft³
